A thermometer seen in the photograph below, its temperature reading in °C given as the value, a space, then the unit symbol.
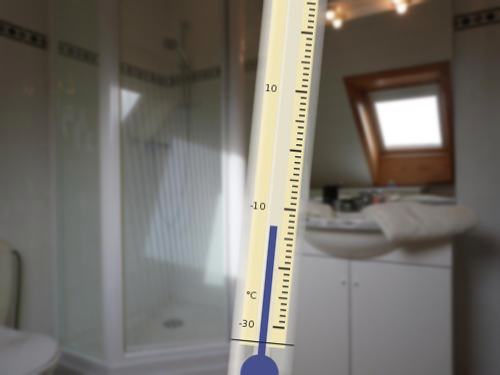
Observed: -13 °C
